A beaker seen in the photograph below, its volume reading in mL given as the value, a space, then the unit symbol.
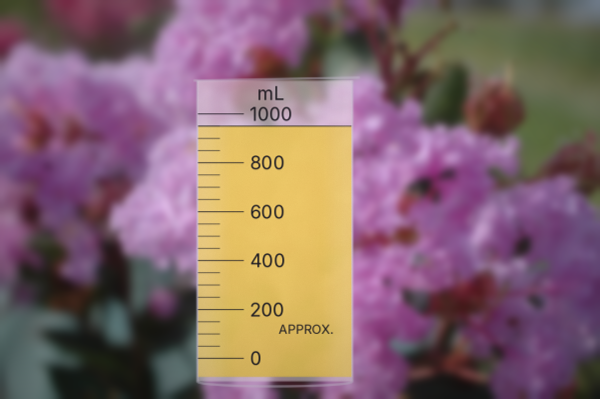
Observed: 950 mL
